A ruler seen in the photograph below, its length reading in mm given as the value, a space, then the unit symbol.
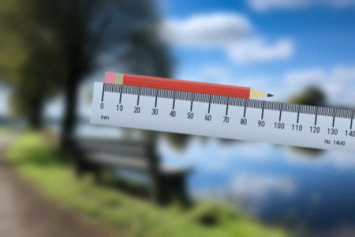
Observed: 95 mm
